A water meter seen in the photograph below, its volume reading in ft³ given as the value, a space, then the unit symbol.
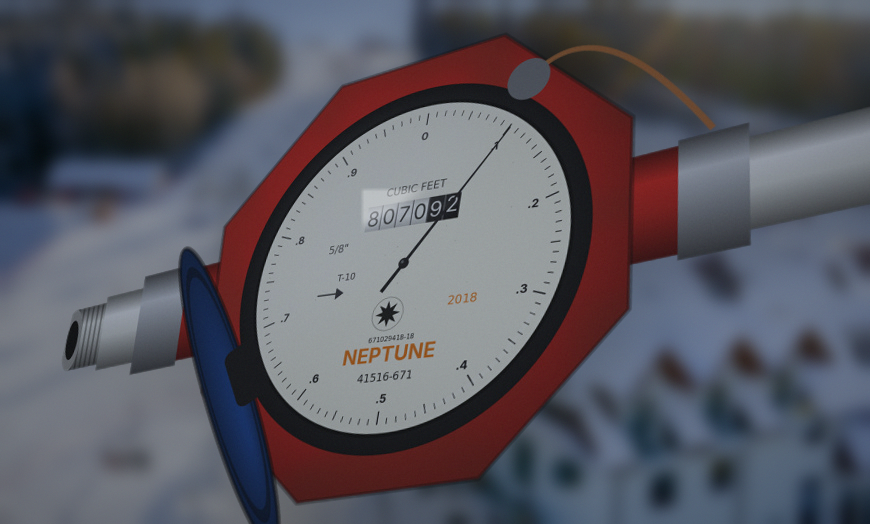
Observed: 807092.10 ft³
